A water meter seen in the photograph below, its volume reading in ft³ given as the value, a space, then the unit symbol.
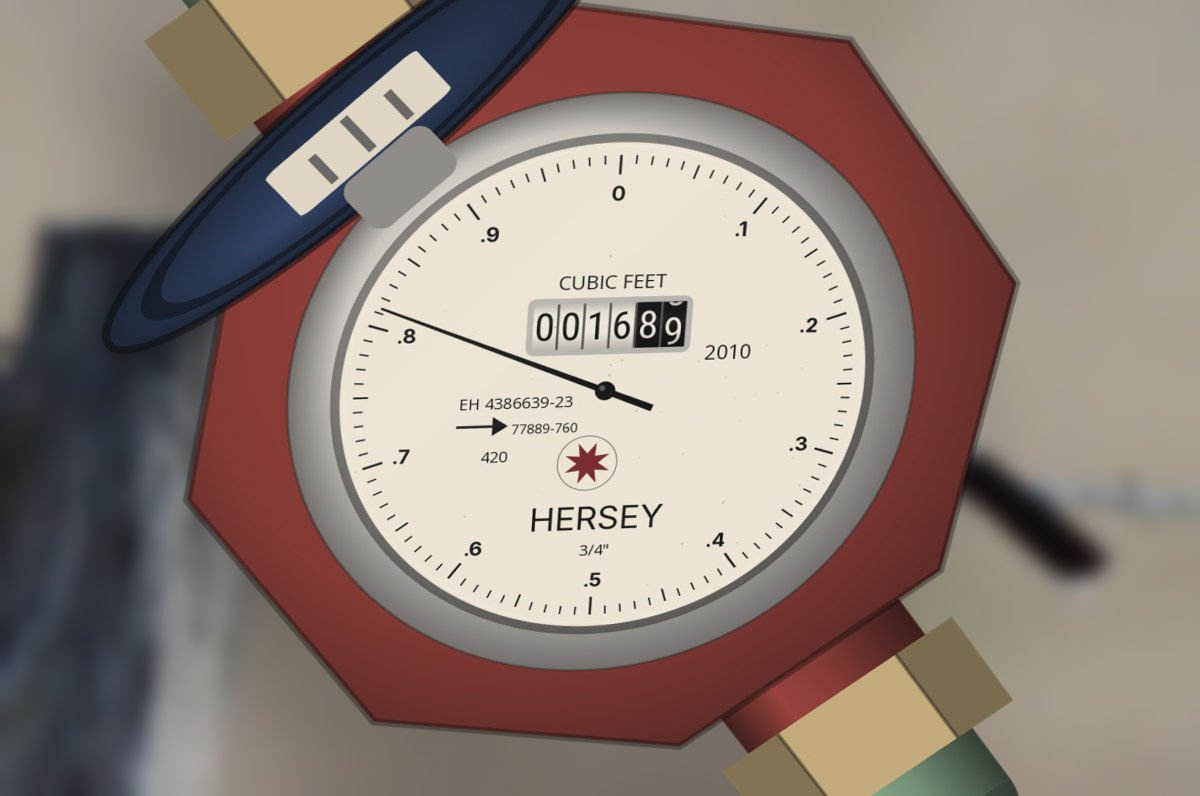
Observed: 1688.81 ft³
